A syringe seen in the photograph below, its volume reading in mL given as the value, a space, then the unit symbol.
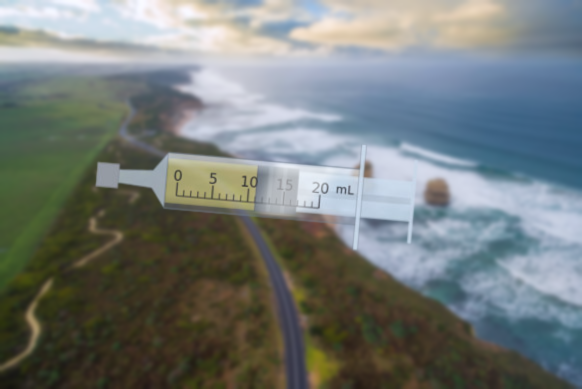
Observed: 11 mL
